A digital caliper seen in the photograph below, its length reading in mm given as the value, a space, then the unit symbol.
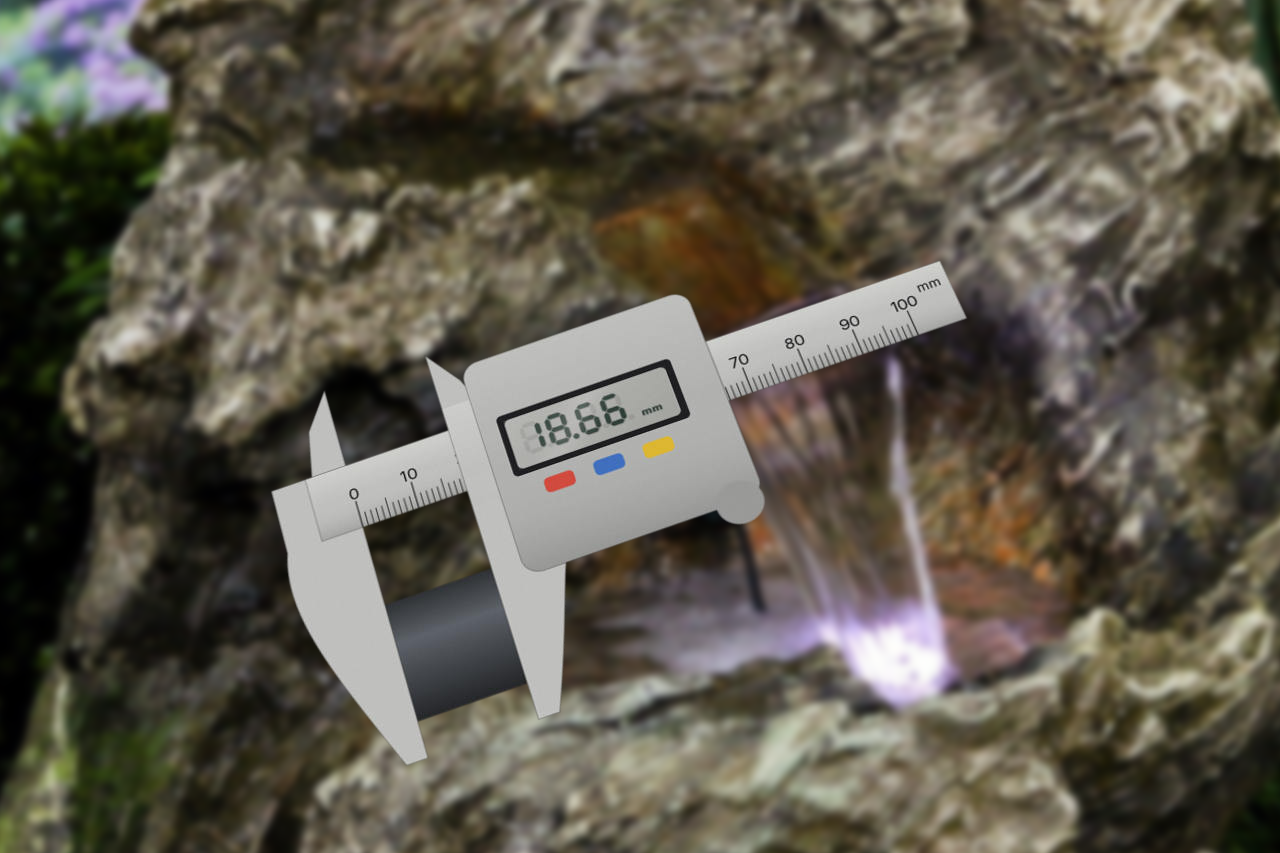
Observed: 18.66 mm
